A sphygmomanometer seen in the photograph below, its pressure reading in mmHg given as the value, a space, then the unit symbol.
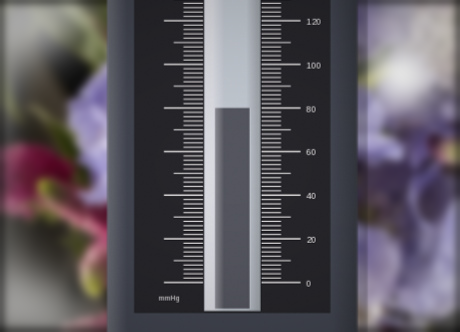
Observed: 80 mmHg
